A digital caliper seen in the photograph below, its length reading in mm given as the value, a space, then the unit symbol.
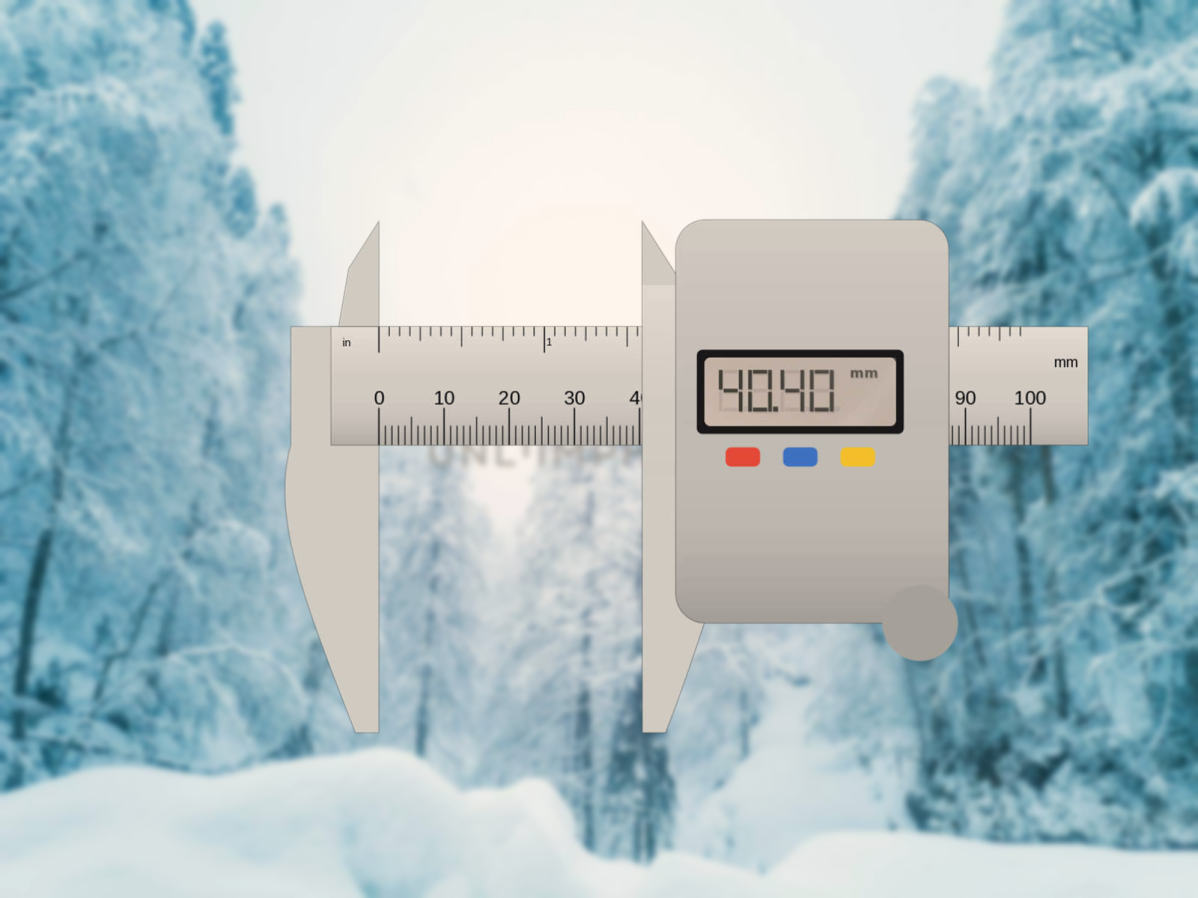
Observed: 40.40 mm
